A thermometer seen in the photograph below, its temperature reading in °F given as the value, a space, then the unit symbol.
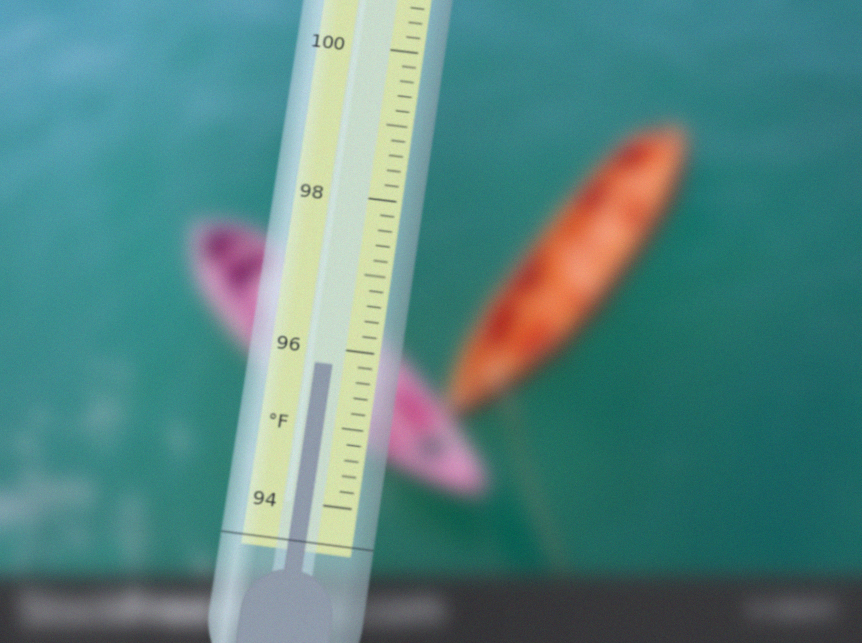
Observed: 95.8 °F
